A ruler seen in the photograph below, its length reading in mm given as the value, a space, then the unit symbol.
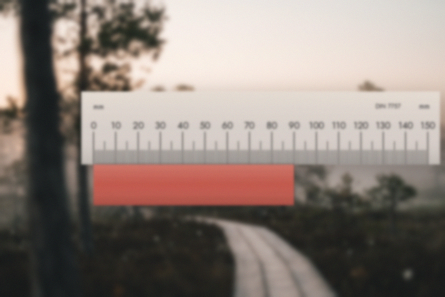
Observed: 90 mm
